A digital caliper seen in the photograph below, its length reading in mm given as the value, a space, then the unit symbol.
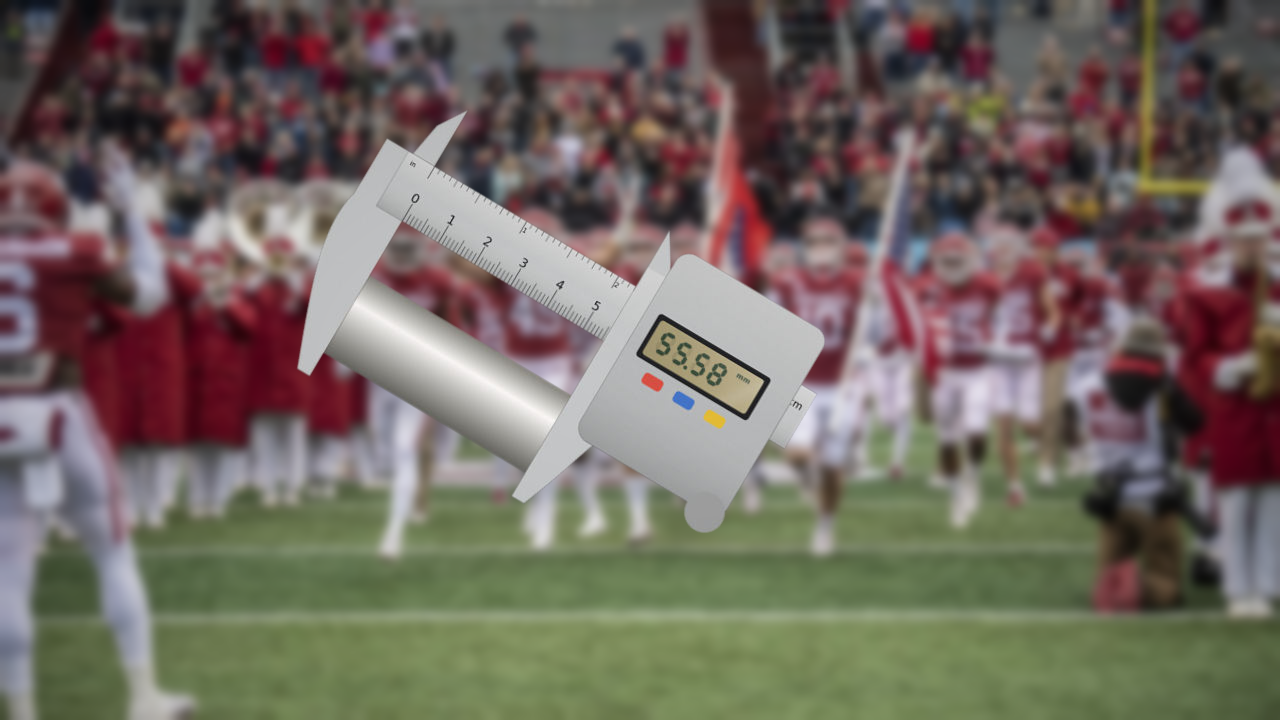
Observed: 55.58 mm
